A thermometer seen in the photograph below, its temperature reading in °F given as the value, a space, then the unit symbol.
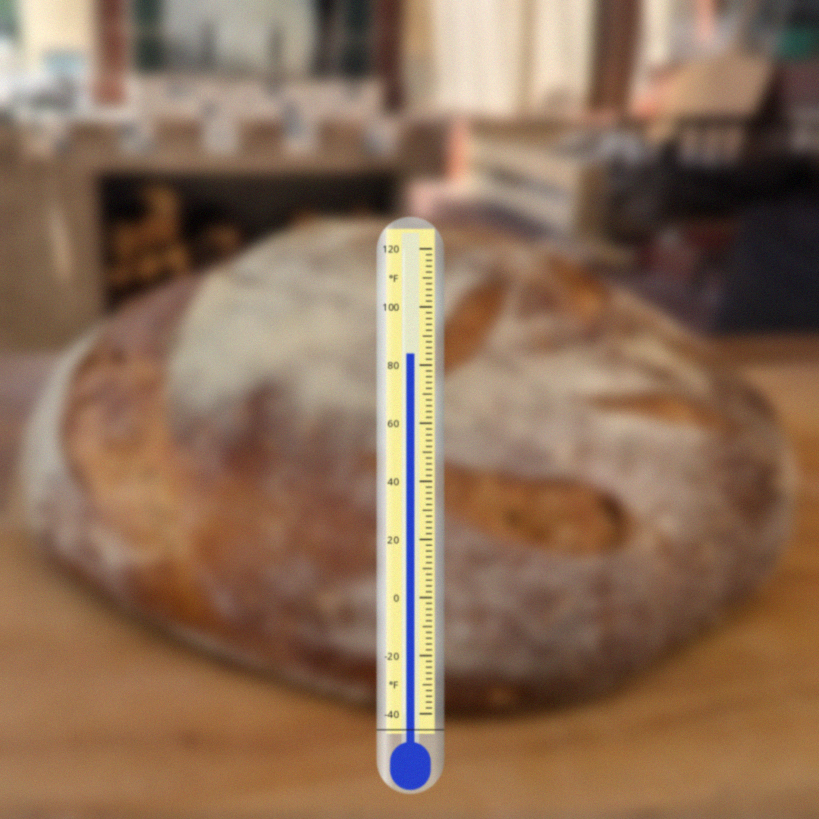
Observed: 84 °F
